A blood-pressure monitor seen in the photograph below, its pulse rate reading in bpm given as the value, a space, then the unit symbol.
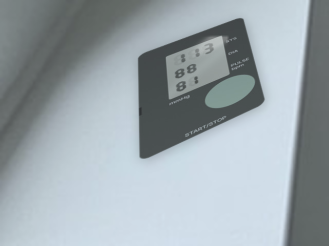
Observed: 81 bpm
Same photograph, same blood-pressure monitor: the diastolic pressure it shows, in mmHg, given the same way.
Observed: 88 mmHg
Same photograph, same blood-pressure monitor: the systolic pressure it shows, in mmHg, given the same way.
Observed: 113 mmHg
